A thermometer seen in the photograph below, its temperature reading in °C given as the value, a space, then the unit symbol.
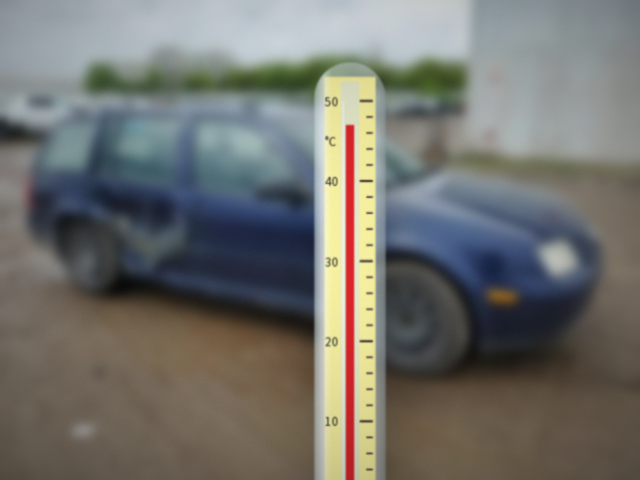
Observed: 47 °C
